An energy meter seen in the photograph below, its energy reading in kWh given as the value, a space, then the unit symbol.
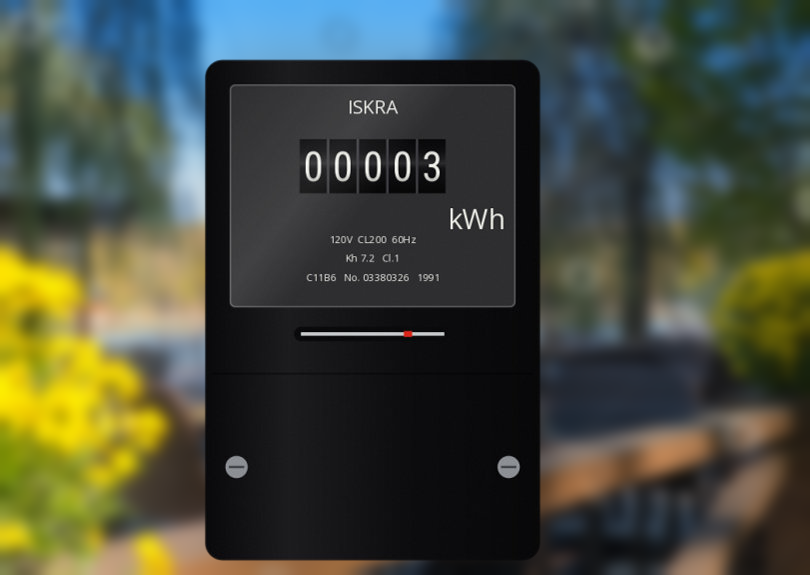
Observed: 3 kWh
